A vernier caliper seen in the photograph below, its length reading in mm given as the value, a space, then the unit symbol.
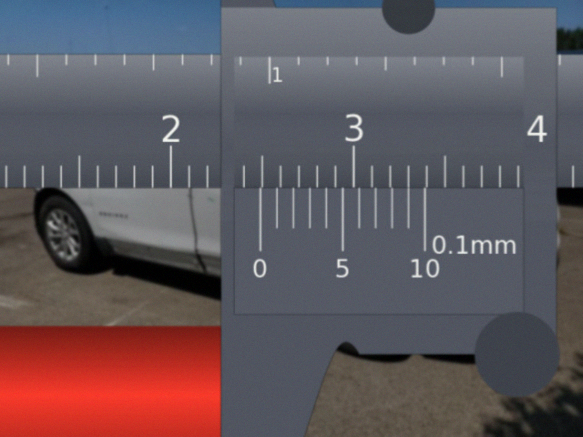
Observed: 24.9 mm
